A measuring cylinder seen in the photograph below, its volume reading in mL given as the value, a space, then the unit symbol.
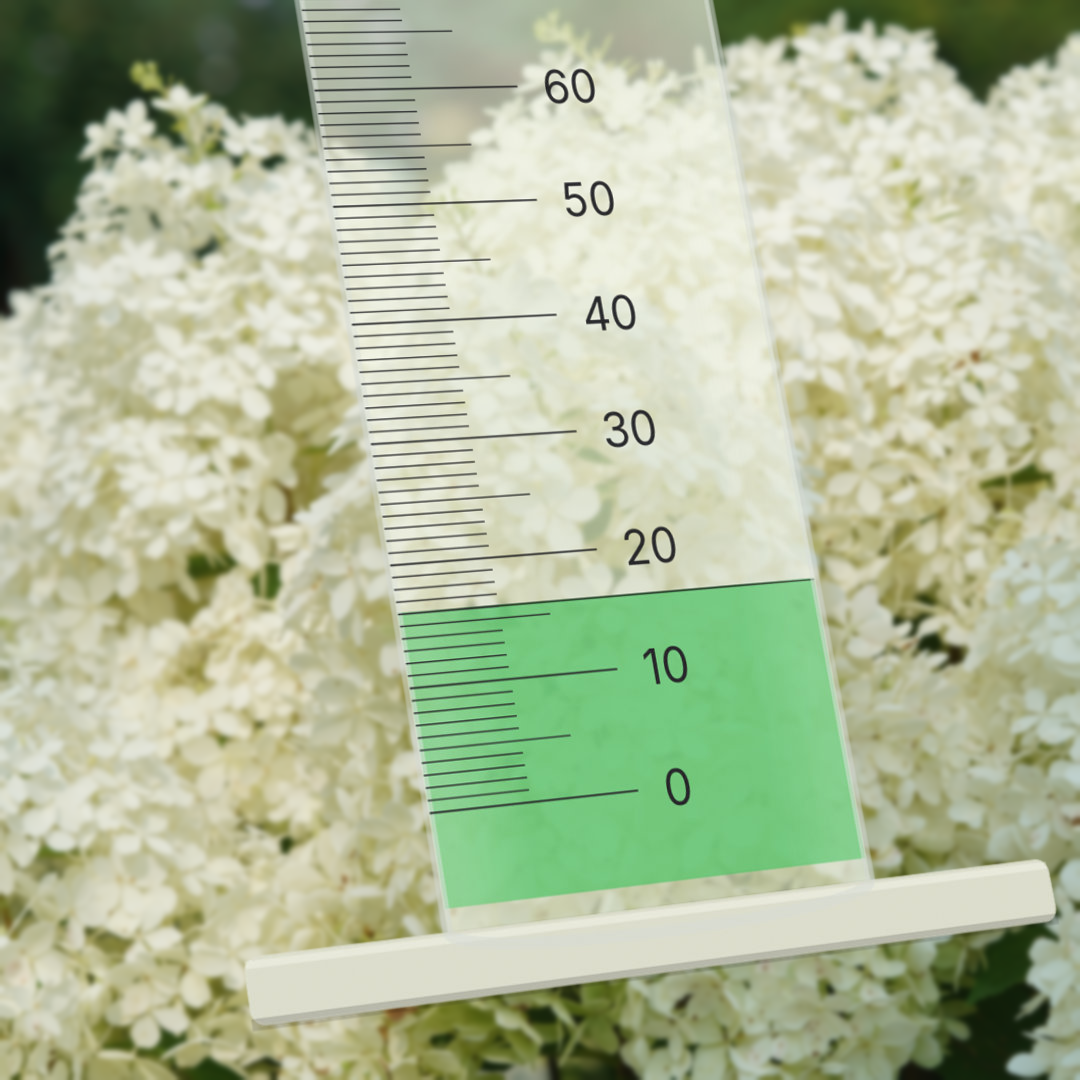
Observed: 16 mL
